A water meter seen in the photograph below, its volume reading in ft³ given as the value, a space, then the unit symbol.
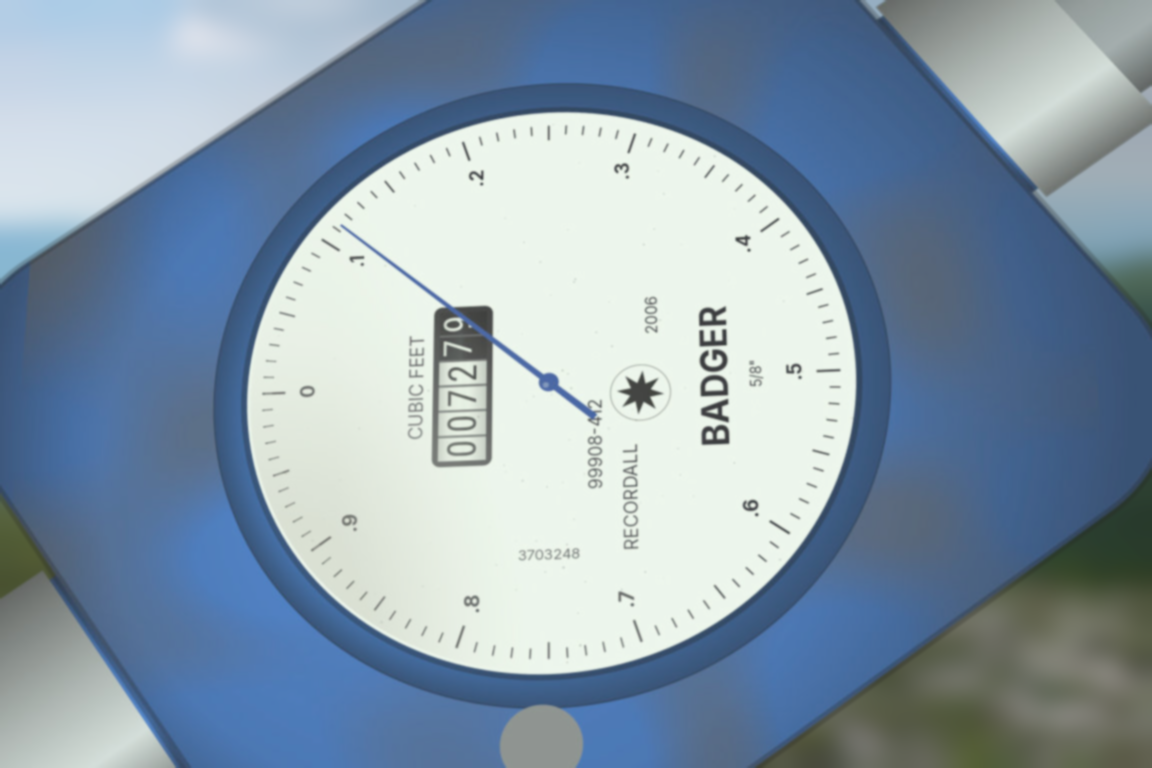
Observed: 7279.11 ft³
